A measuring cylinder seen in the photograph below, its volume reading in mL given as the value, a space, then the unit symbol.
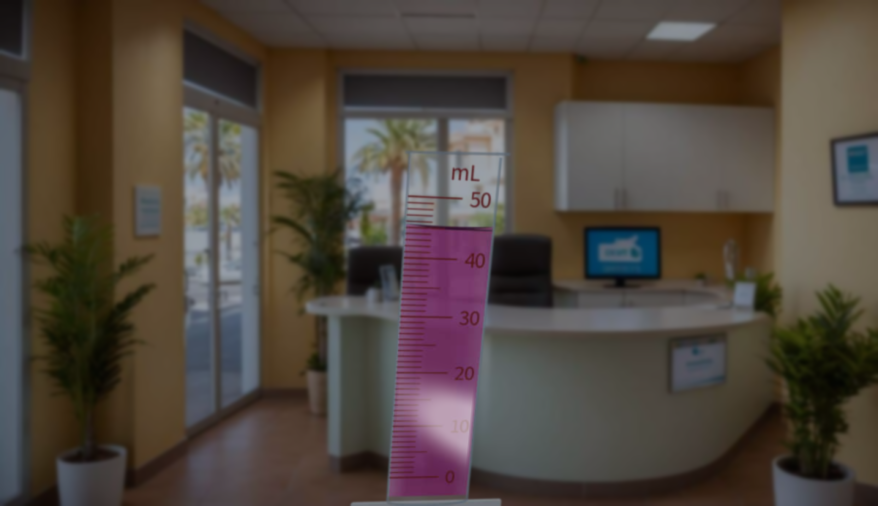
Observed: 45 mL
